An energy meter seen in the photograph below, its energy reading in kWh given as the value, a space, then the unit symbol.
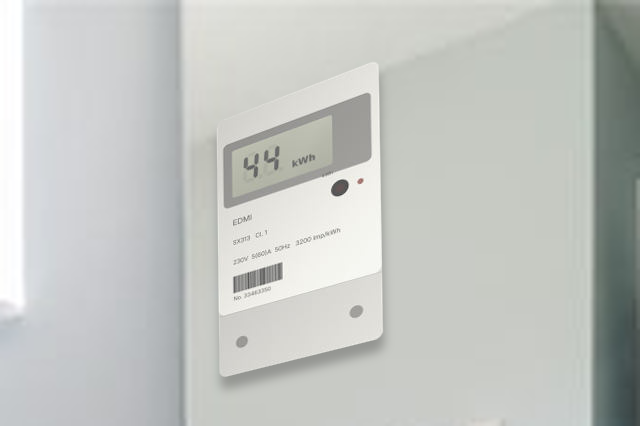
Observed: 44 kWh
